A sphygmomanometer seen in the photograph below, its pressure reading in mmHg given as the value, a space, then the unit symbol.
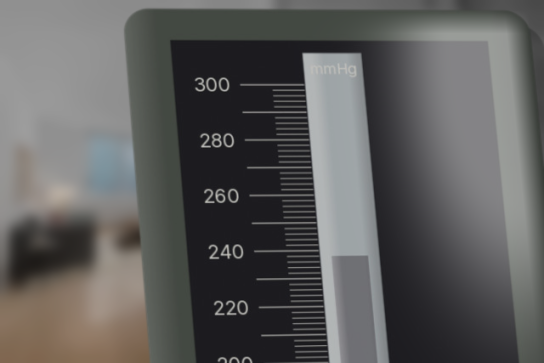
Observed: 238 mmHg
